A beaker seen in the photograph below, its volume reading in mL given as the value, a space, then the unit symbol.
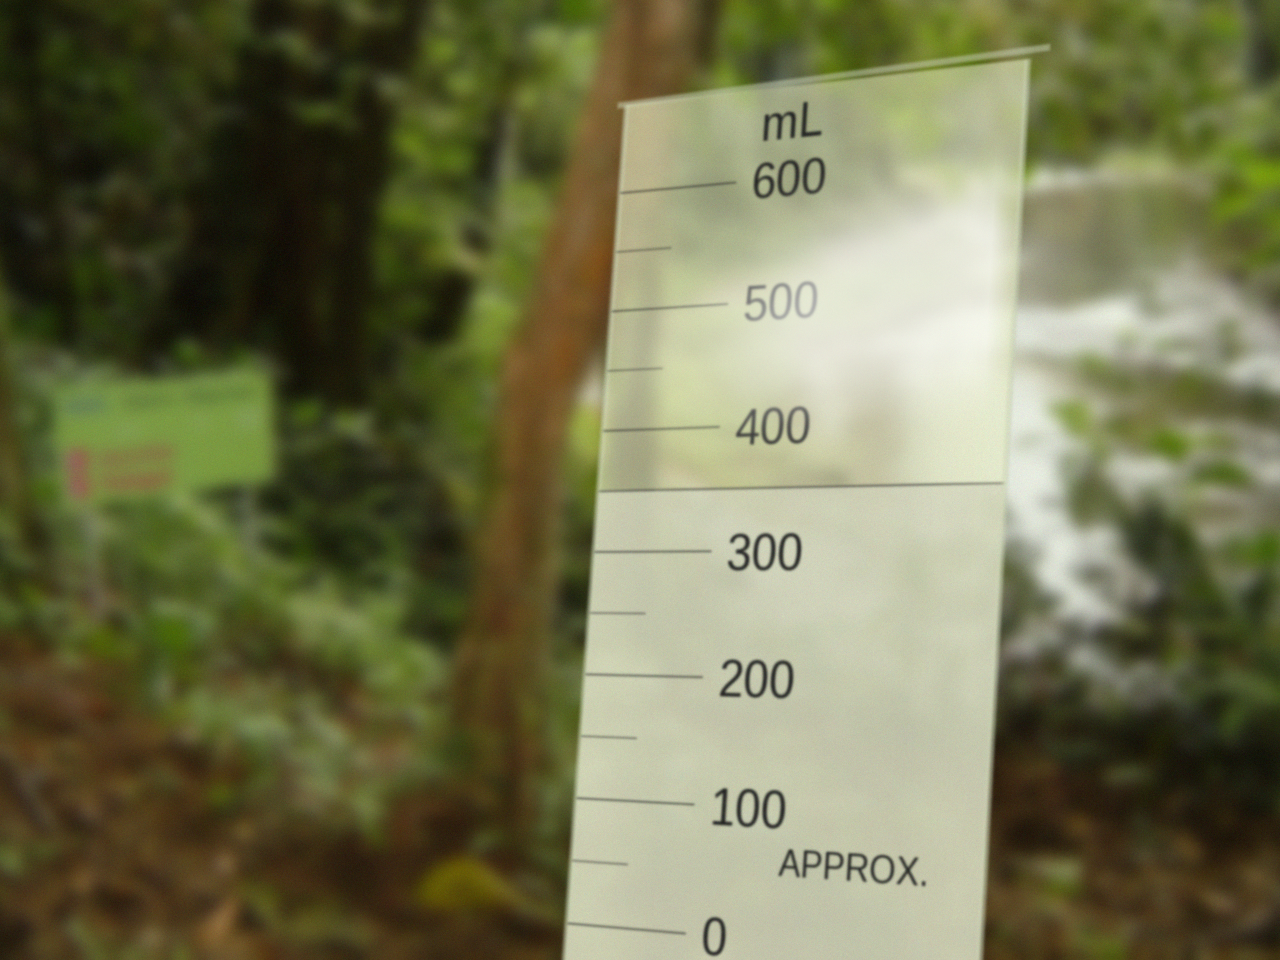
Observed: 350 mL
